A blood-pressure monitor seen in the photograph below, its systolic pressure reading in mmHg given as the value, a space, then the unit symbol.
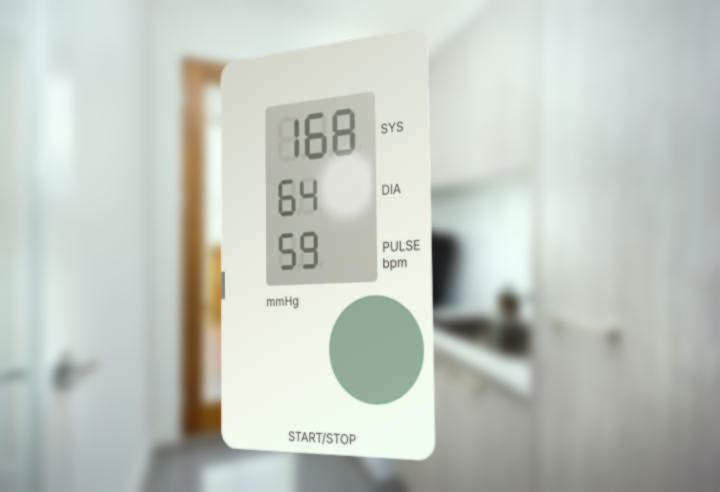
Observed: 168 mmHg
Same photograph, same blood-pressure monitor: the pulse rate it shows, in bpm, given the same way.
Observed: 59 bpm
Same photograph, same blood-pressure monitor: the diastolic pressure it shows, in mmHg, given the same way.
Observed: 64 mmHg
